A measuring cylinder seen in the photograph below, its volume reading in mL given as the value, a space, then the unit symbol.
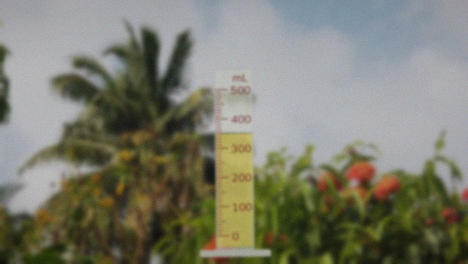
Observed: 350 mL
